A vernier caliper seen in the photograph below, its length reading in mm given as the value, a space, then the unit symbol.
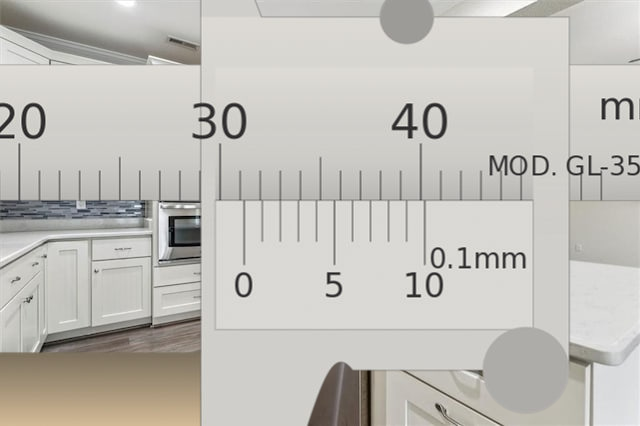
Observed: 31.2 mm
